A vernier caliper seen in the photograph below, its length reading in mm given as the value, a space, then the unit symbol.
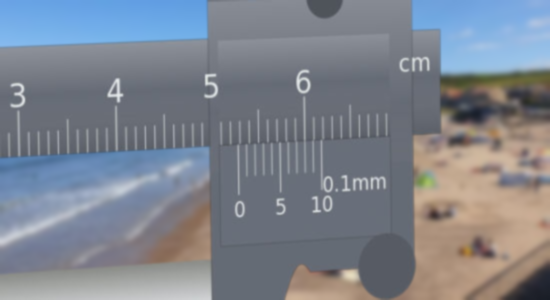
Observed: 52.8 mm
